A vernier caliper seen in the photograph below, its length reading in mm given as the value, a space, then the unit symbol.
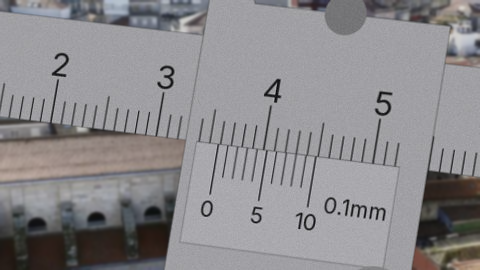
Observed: 35.8 mm
